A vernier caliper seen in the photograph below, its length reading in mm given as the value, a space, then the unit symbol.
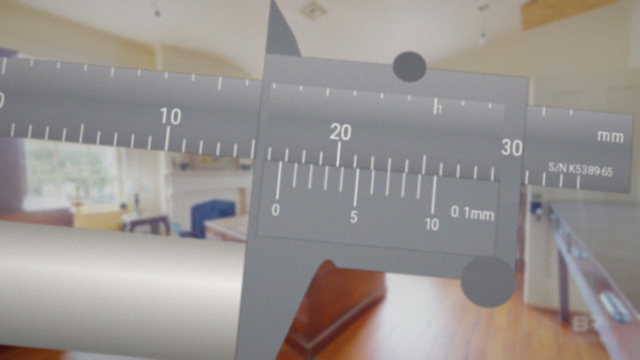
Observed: 16.7 mm
